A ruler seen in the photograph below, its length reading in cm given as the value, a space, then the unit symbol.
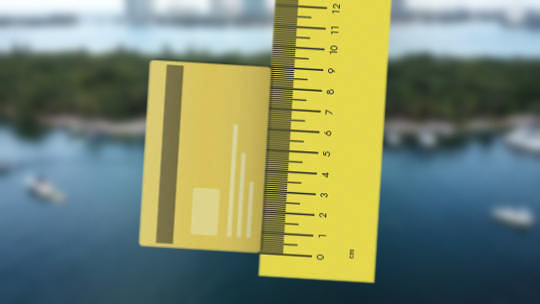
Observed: 9 cm
